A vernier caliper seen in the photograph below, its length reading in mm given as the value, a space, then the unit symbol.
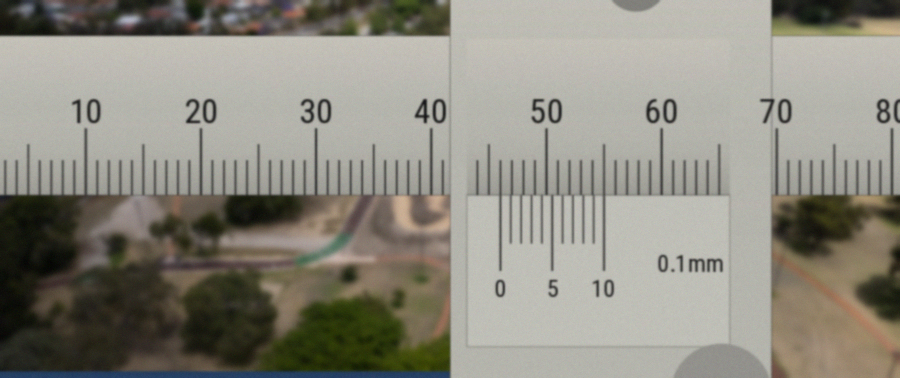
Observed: 46.0 mm
